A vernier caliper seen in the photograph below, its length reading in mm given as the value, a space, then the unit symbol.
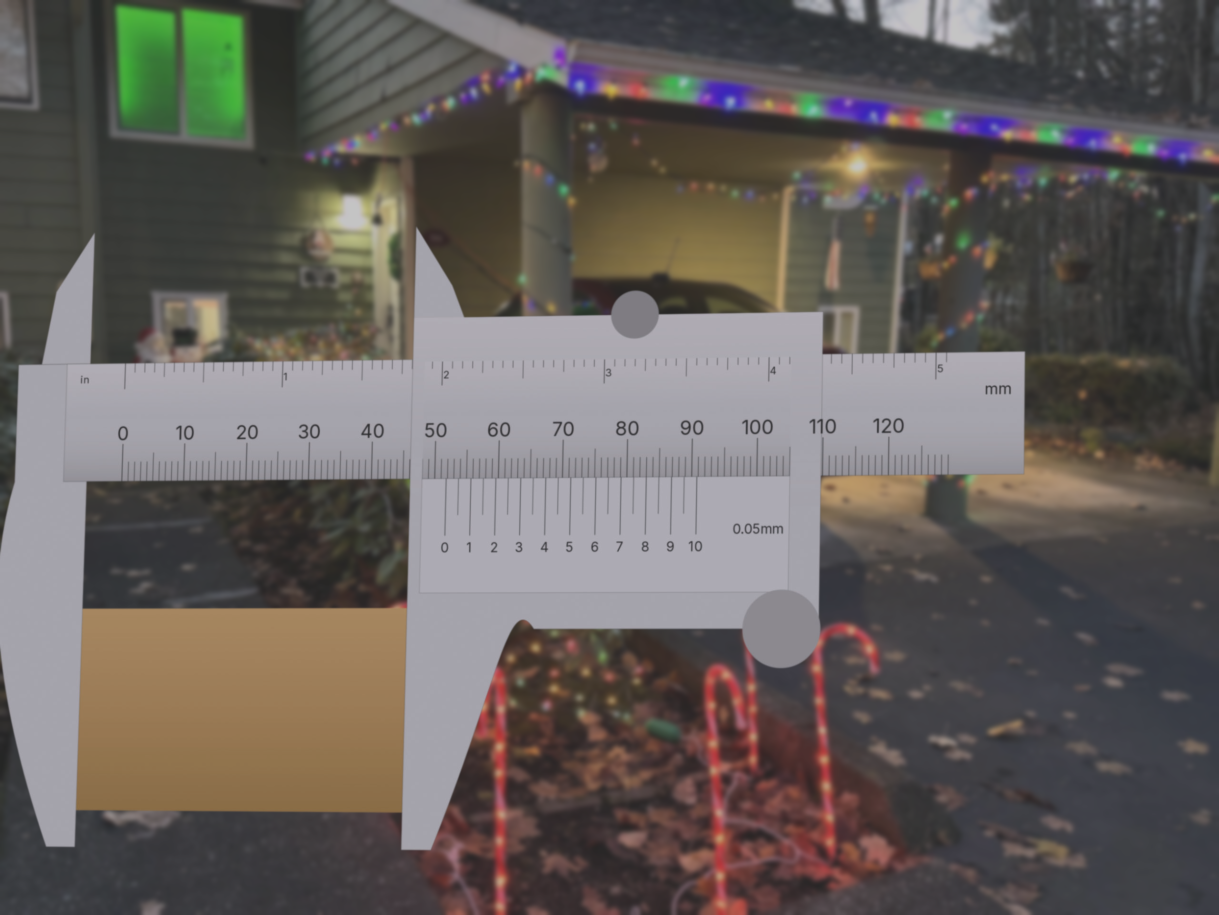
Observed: 51.8 mm
